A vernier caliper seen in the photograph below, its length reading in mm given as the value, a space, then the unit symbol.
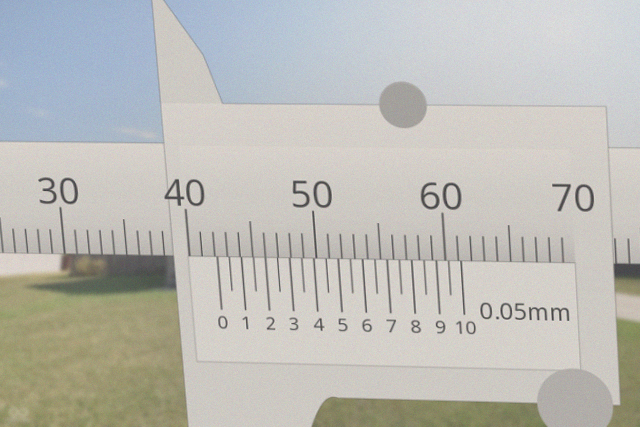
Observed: 42.2 mm
